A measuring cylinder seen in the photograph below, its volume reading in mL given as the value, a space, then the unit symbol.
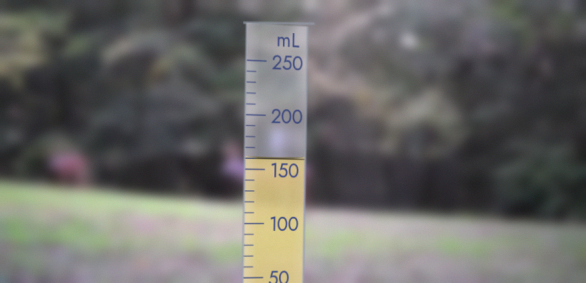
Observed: 160 mL
